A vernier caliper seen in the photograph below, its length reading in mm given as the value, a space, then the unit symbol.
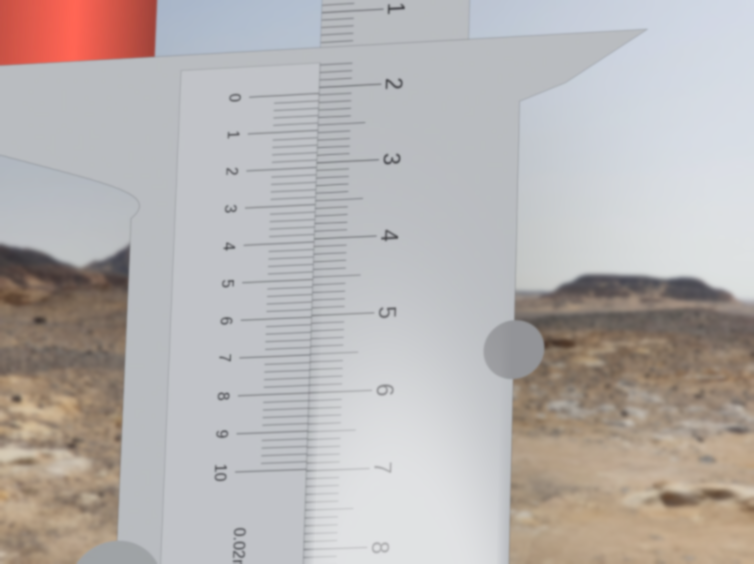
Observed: 20.8 mm
